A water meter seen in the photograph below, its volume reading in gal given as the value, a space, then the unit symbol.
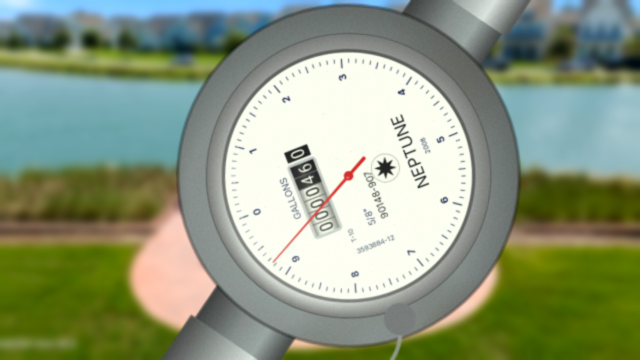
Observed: 459.2 gal
